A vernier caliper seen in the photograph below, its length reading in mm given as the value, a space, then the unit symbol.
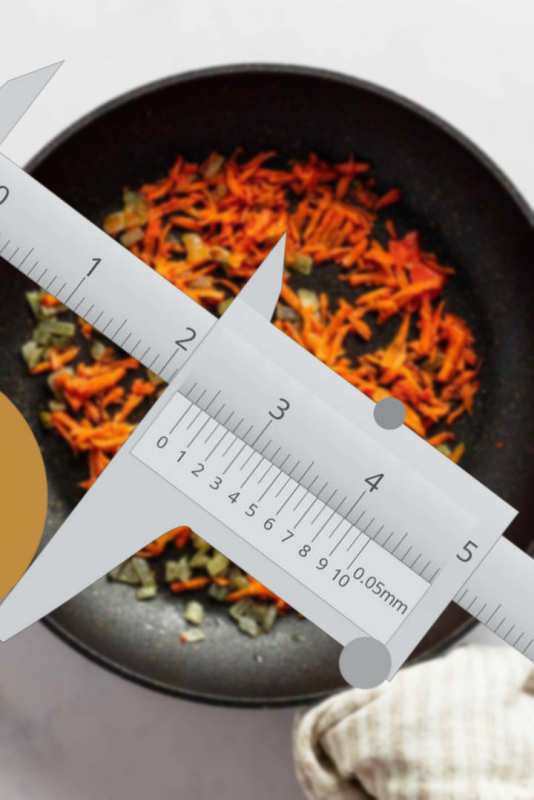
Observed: 23.8 mm
